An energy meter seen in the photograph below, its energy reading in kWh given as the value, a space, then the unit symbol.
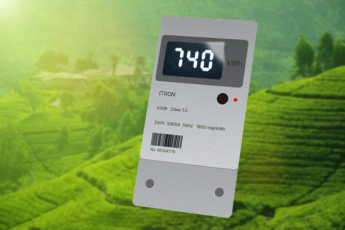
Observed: 740 kWh
